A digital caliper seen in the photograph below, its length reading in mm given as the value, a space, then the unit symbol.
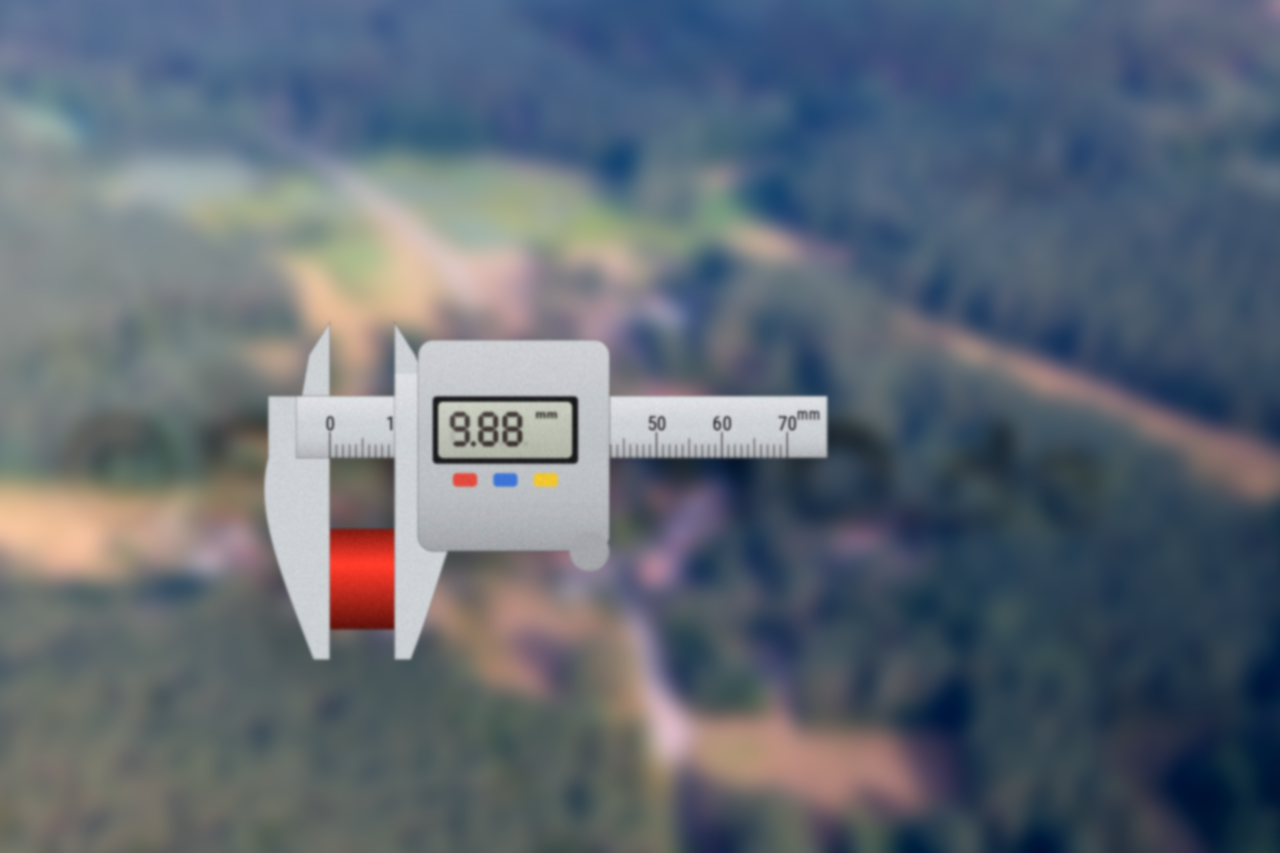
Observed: 9.88 mm
